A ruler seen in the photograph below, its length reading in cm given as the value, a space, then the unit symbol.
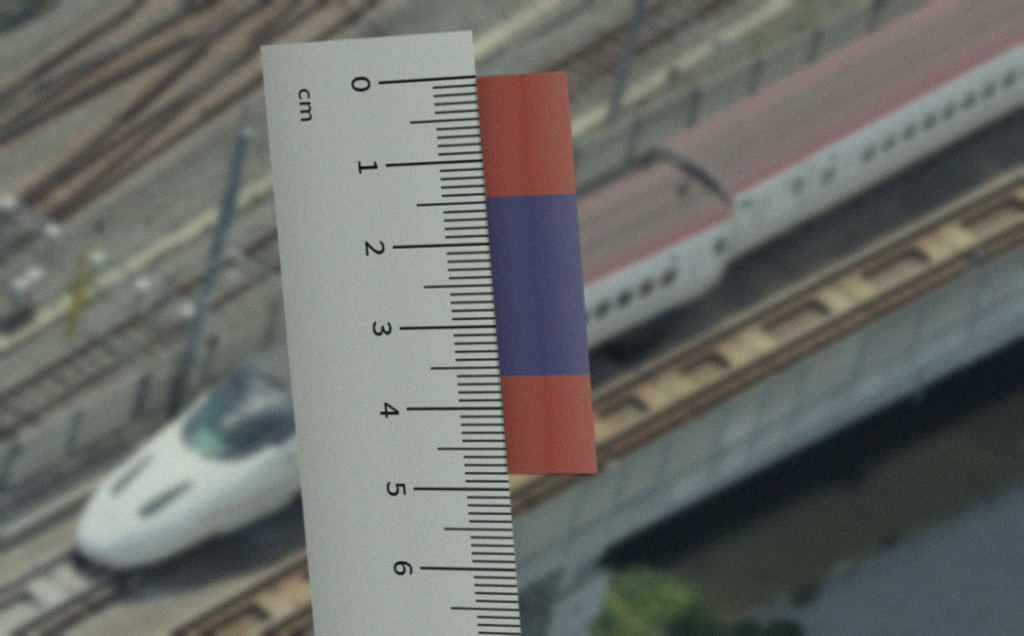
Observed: 4.8 cm
